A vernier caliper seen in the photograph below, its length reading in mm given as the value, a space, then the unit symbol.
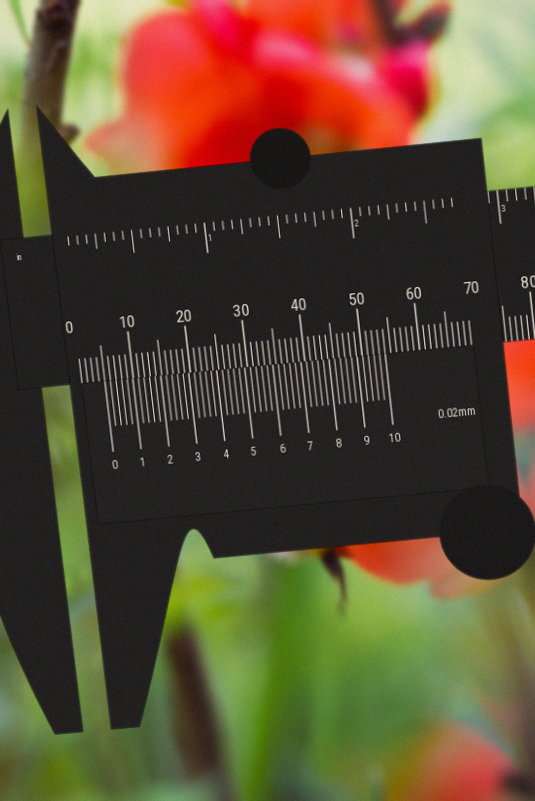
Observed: 5.0 mm
